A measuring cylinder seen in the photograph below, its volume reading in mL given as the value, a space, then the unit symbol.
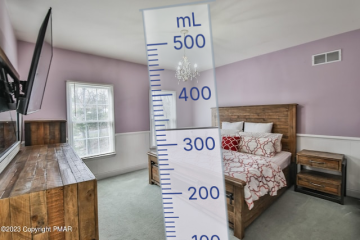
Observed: 330 mL
